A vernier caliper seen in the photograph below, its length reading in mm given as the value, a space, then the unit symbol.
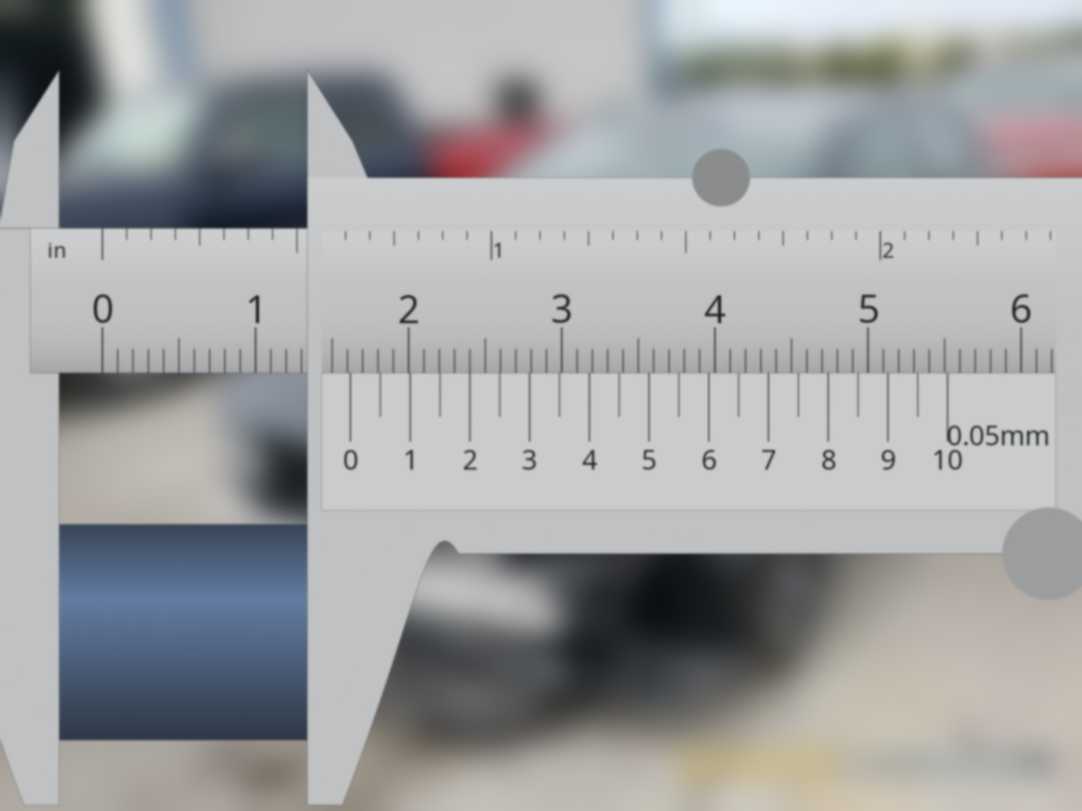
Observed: 16.2 mm
